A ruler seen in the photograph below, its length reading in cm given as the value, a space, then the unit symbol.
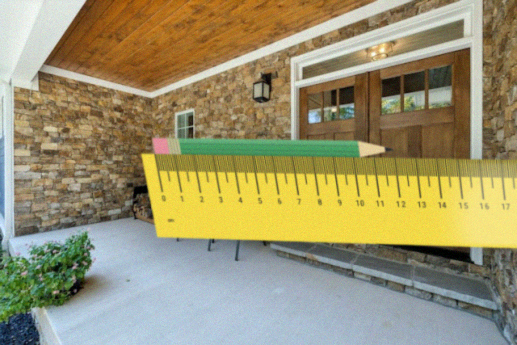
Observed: 12 cm
